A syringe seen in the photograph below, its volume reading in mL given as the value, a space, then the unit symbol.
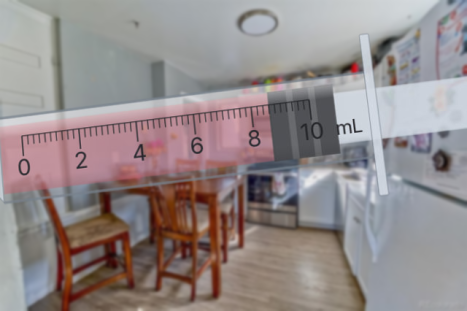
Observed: 8.6 mL
